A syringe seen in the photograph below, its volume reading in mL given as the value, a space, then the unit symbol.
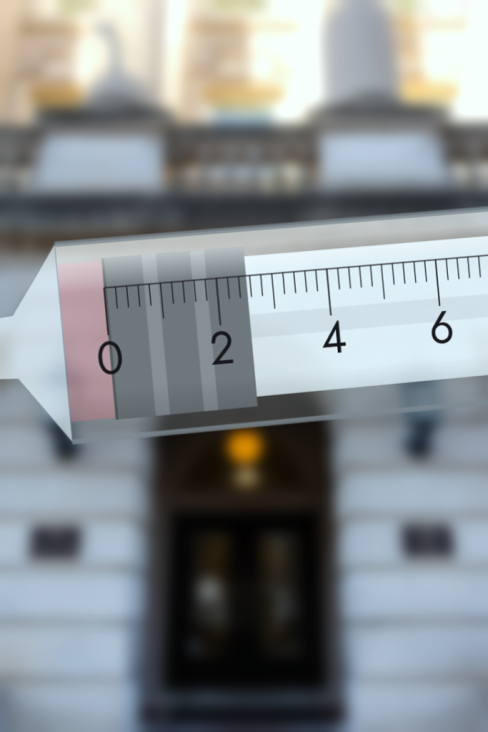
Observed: 0 mL
